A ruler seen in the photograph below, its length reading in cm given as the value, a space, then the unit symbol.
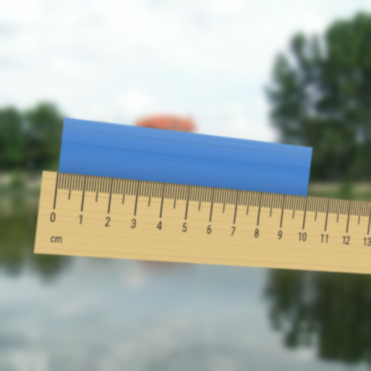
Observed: 10 cm
